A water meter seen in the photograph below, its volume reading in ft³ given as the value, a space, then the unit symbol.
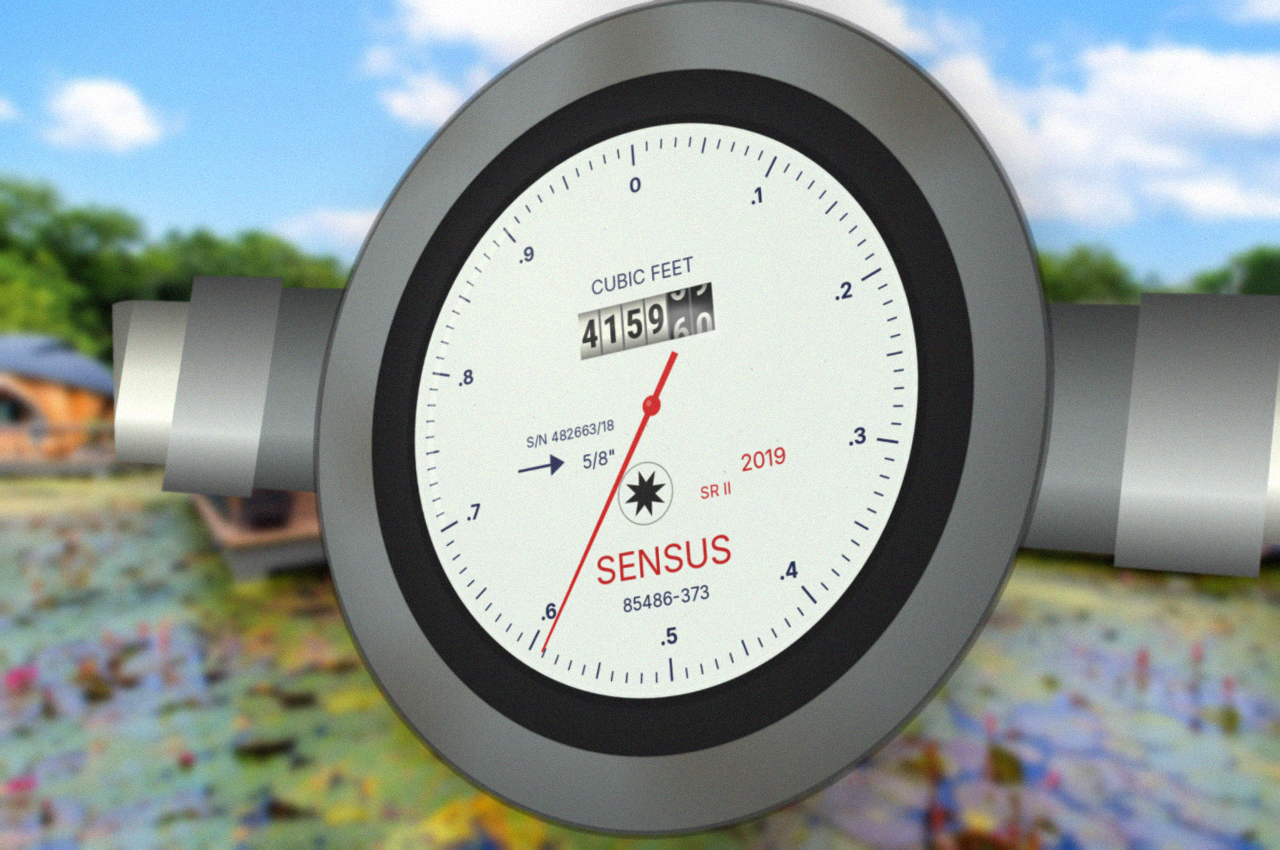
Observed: 415959.59 ft³
